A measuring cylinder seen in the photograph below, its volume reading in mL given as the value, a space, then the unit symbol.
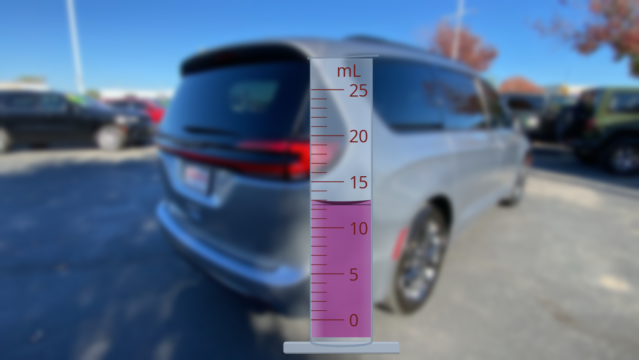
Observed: 12.5 mL
